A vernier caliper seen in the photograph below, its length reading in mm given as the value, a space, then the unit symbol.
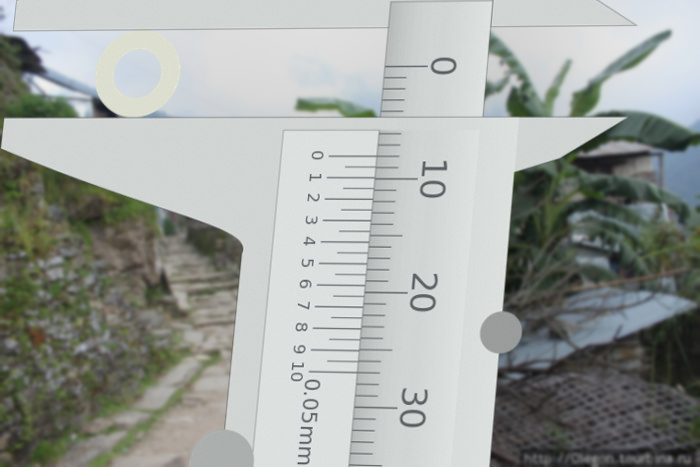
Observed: 8.0 mm
